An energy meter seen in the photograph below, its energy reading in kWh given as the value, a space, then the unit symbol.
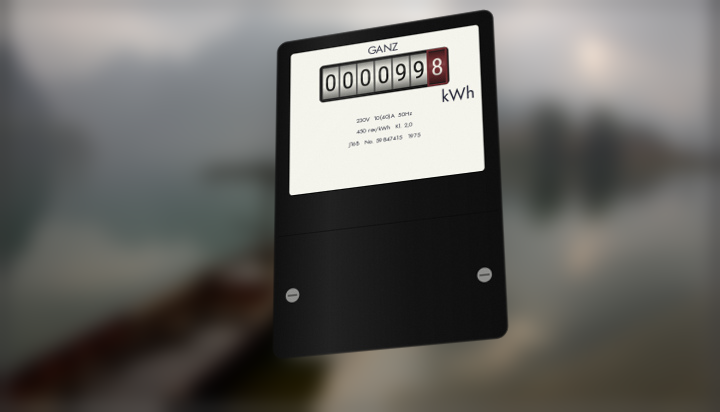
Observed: 99.8 kWh
